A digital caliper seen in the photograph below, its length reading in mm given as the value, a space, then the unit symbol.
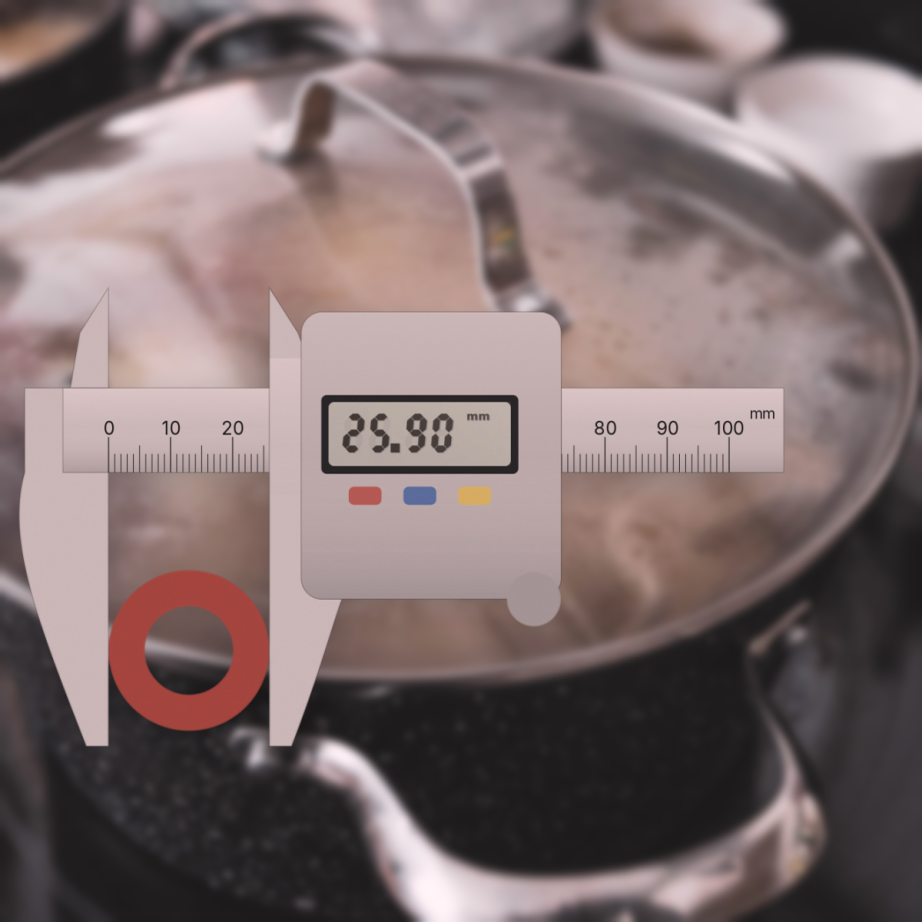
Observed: 25.90 mm
